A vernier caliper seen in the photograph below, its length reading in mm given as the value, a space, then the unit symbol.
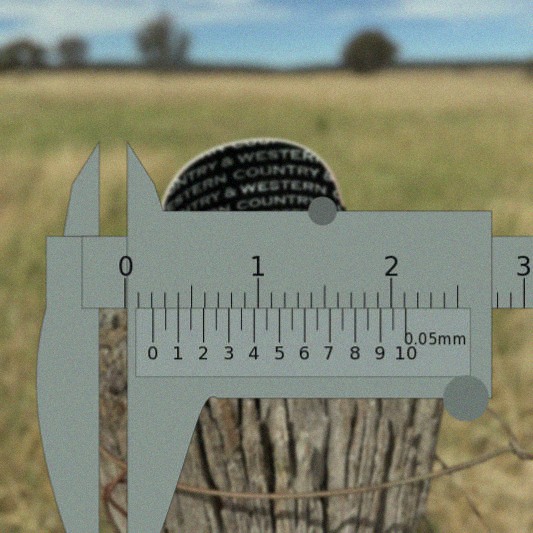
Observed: 2.1 mm
